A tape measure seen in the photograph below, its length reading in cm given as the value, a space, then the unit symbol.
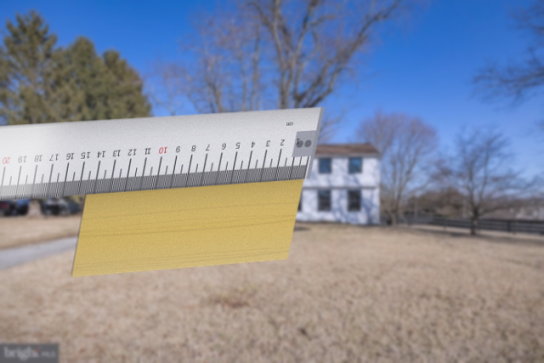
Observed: 14.5 cm
